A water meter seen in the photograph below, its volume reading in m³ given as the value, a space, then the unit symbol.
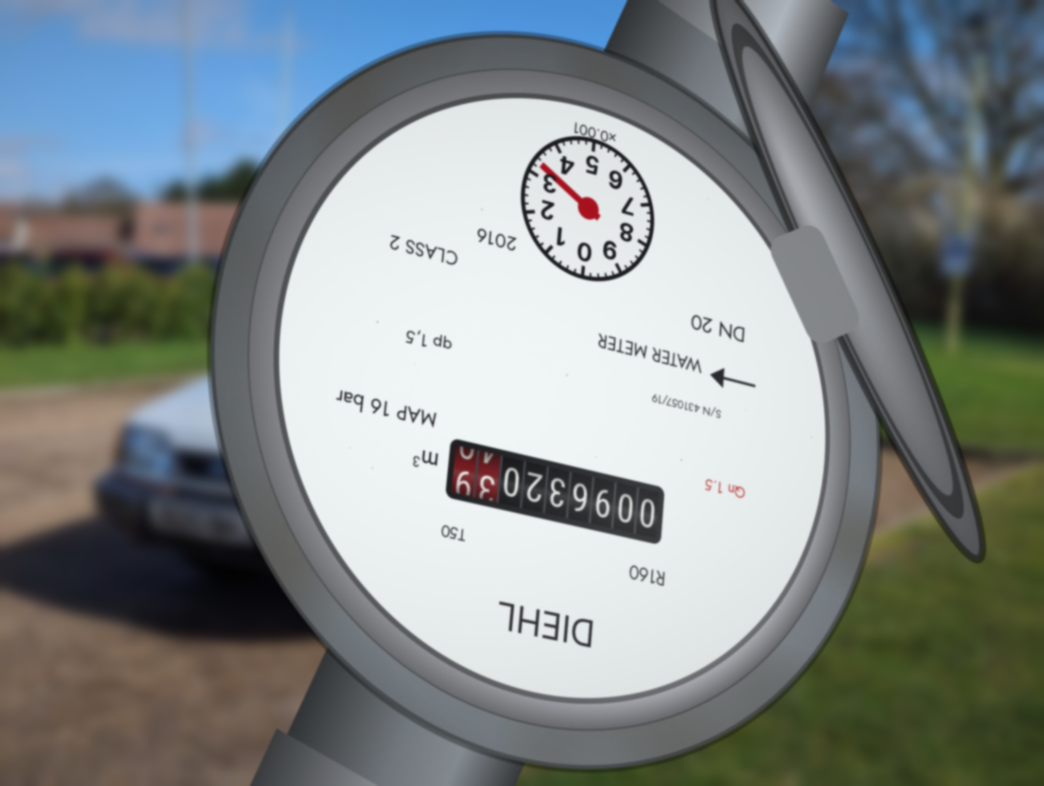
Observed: 96320.393 m³
